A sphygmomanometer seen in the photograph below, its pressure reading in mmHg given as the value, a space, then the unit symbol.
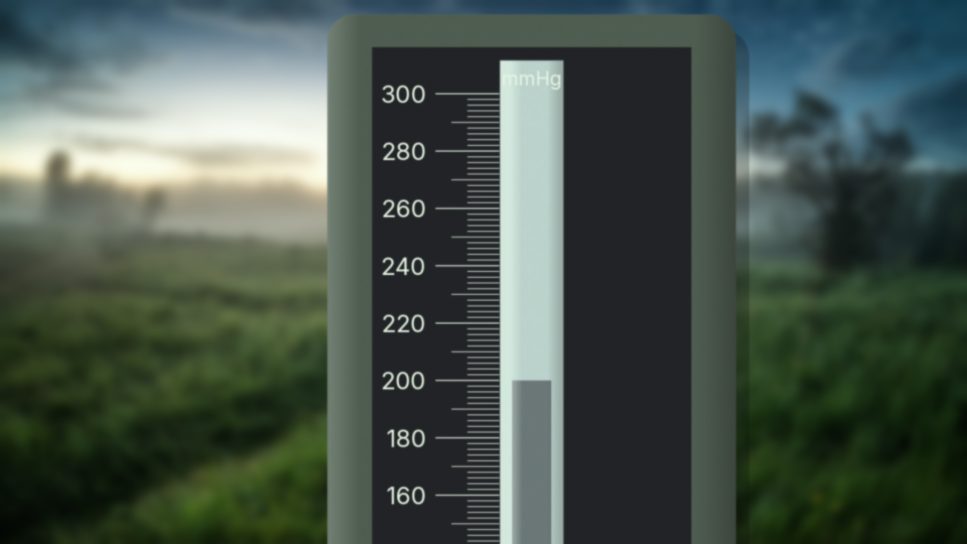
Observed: 200 mmHg
